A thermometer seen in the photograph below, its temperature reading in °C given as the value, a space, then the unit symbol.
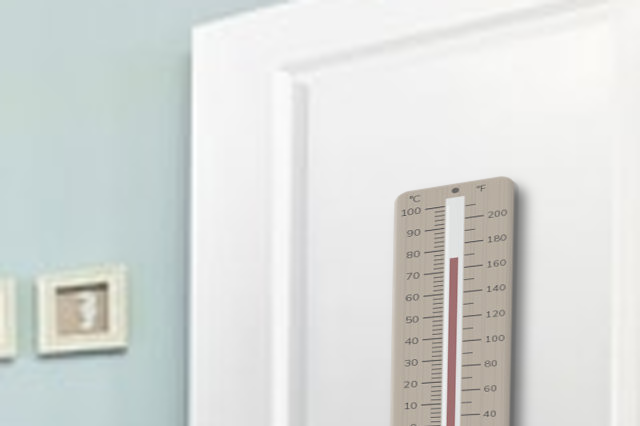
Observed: 76 °C
